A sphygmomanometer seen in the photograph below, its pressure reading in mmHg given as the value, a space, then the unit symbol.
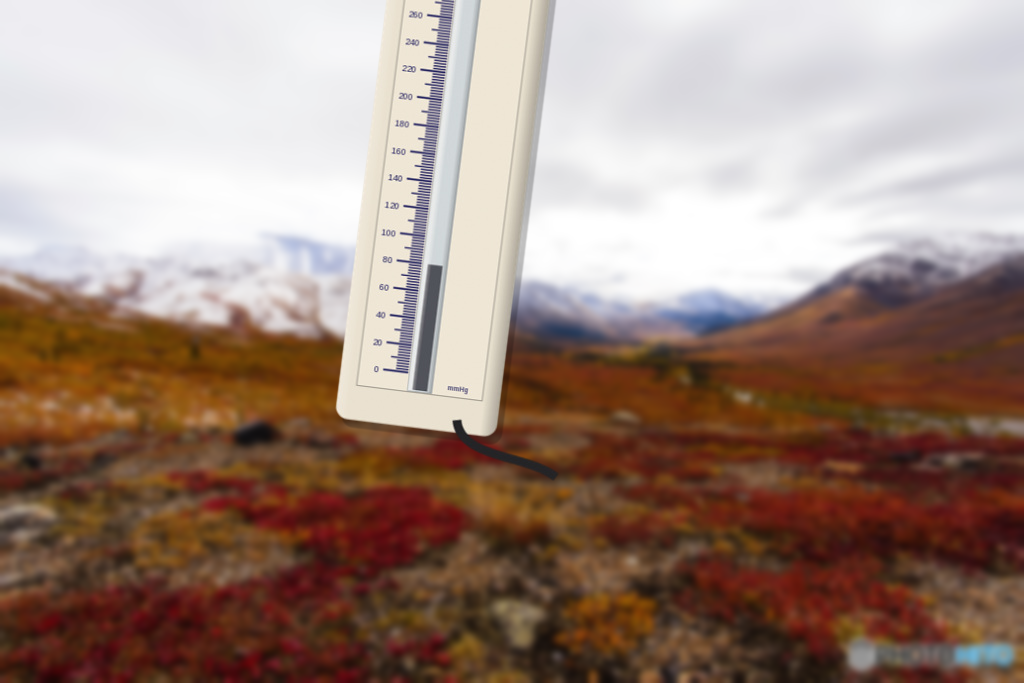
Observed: 80 mmHg
